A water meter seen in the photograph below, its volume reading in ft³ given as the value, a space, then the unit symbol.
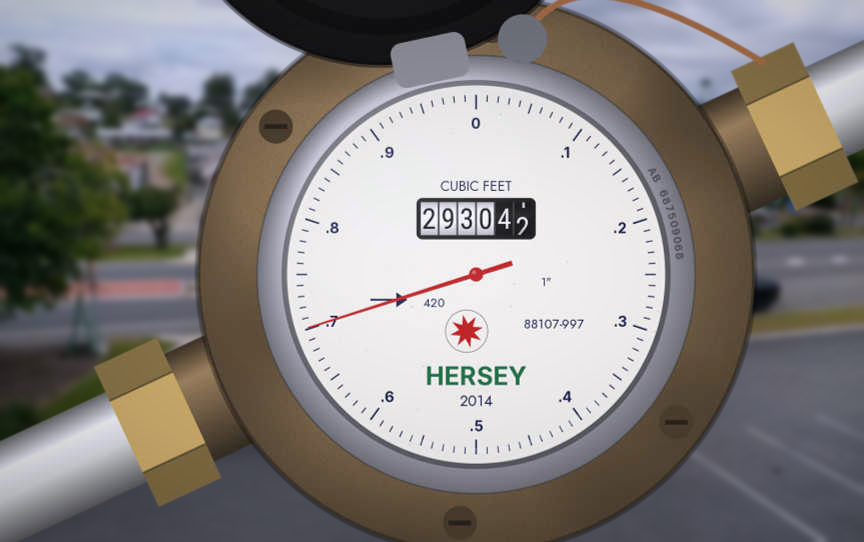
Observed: 293041.70 ft³
